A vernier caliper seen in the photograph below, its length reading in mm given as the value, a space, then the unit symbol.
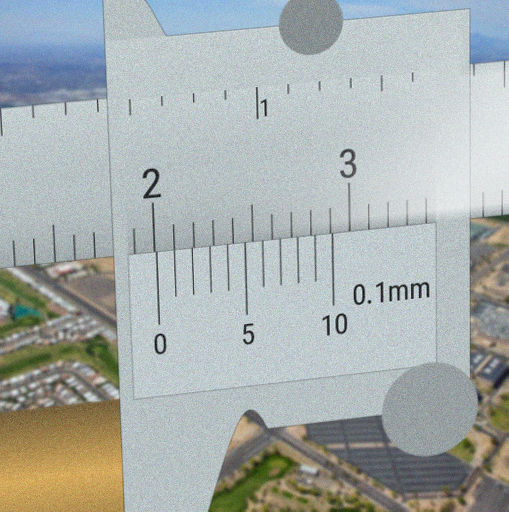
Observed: 20.1 mm
